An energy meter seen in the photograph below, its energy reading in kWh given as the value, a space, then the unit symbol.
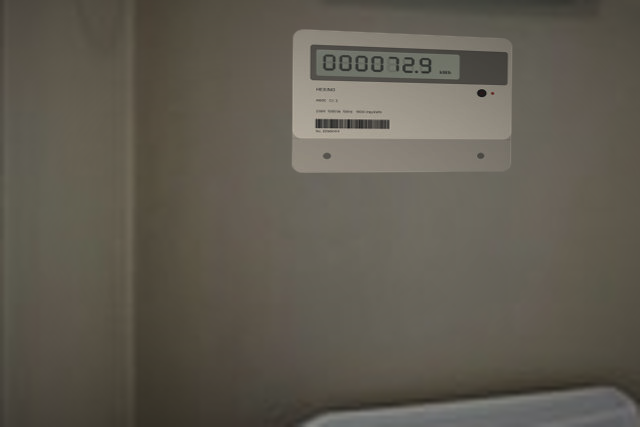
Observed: 72.9 kWh
